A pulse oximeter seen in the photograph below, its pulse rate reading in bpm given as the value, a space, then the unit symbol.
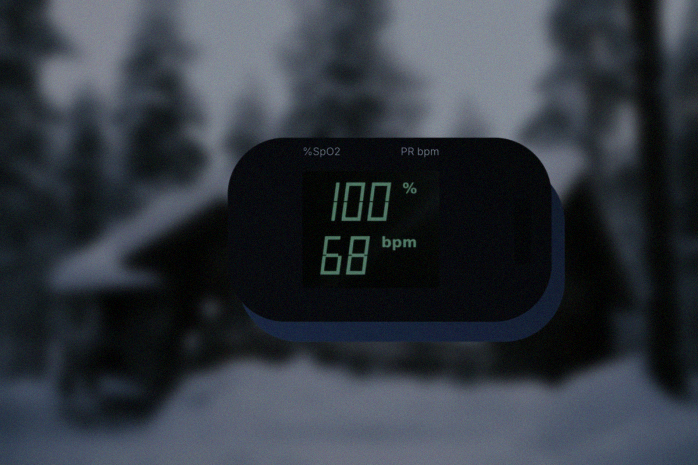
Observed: 68 bpm
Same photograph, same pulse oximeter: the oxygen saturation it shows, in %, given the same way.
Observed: 100 %
